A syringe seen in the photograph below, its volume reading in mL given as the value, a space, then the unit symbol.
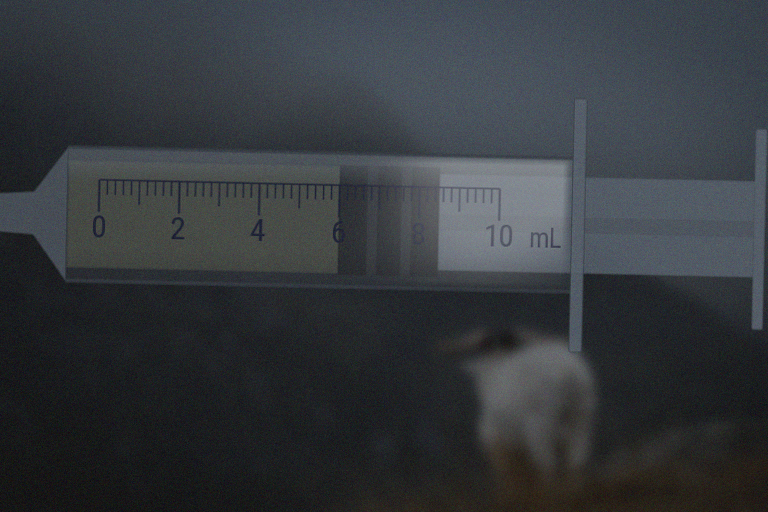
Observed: 6 mL
